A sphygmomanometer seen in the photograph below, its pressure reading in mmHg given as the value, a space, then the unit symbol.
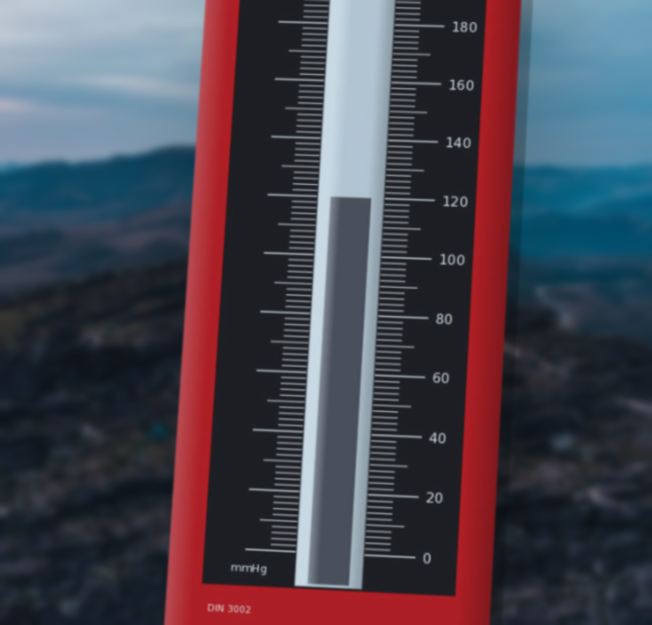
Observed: 120 mmHg
